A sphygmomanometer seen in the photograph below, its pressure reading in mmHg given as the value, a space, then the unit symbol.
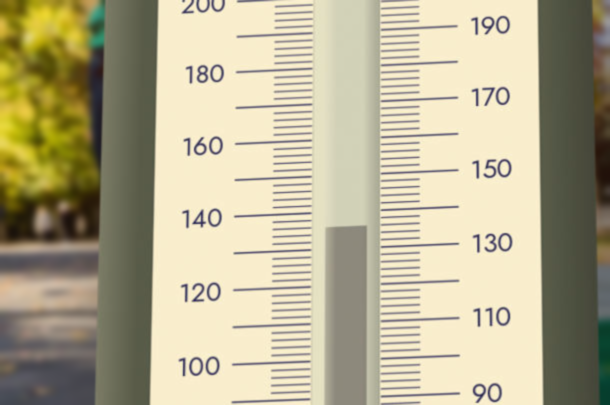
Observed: 136 mmHg
